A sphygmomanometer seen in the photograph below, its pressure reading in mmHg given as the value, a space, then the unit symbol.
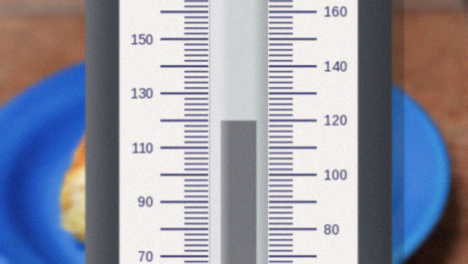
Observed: 120 mmHg
